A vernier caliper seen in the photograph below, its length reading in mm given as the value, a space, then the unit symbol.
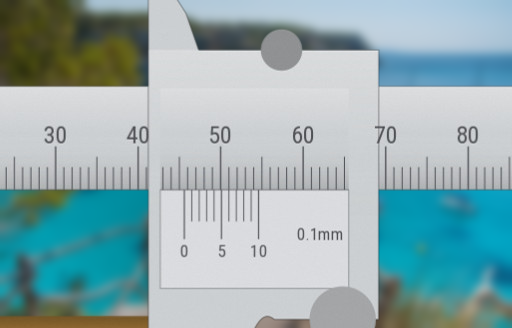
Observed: 45.6 mm
